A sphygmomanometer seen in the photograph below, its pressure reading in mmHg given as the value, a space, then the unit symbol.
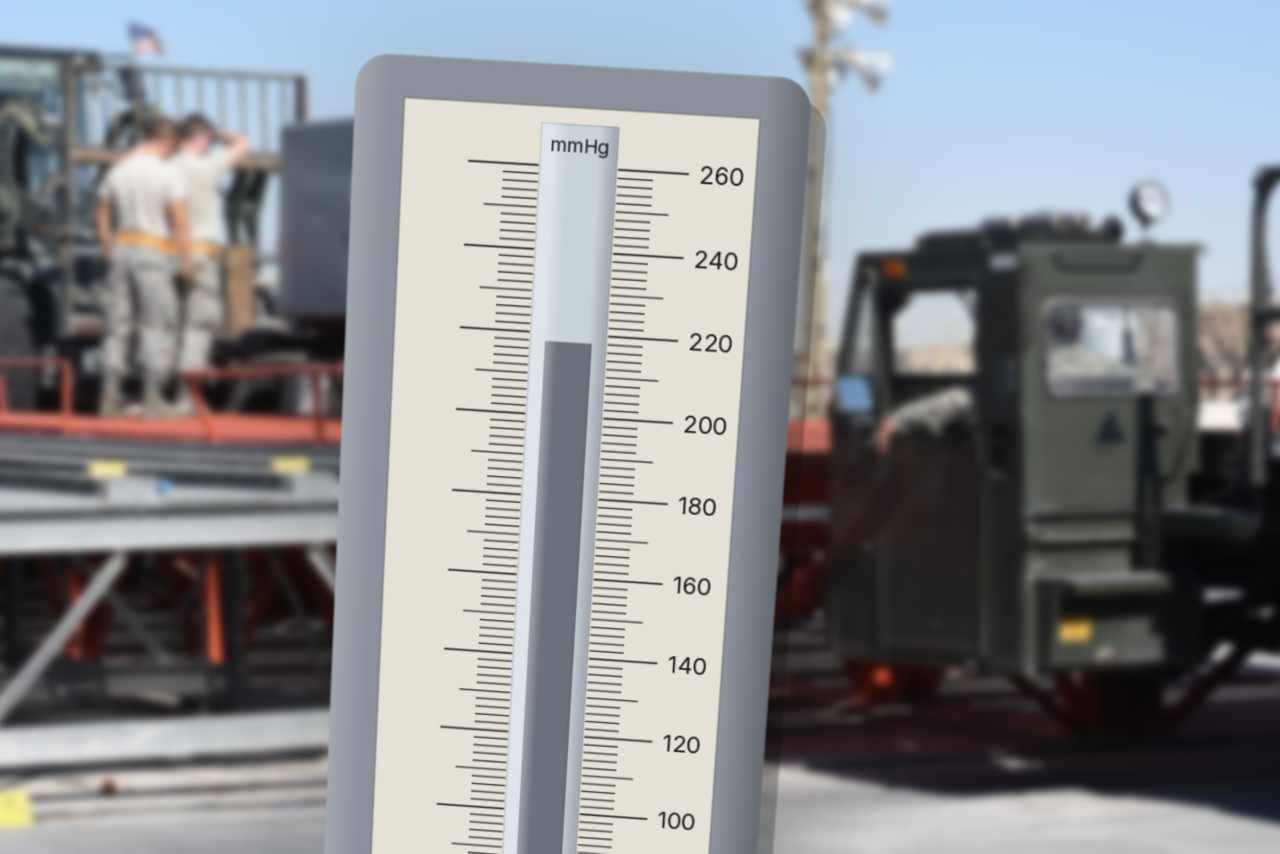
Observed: 218 mmHg
